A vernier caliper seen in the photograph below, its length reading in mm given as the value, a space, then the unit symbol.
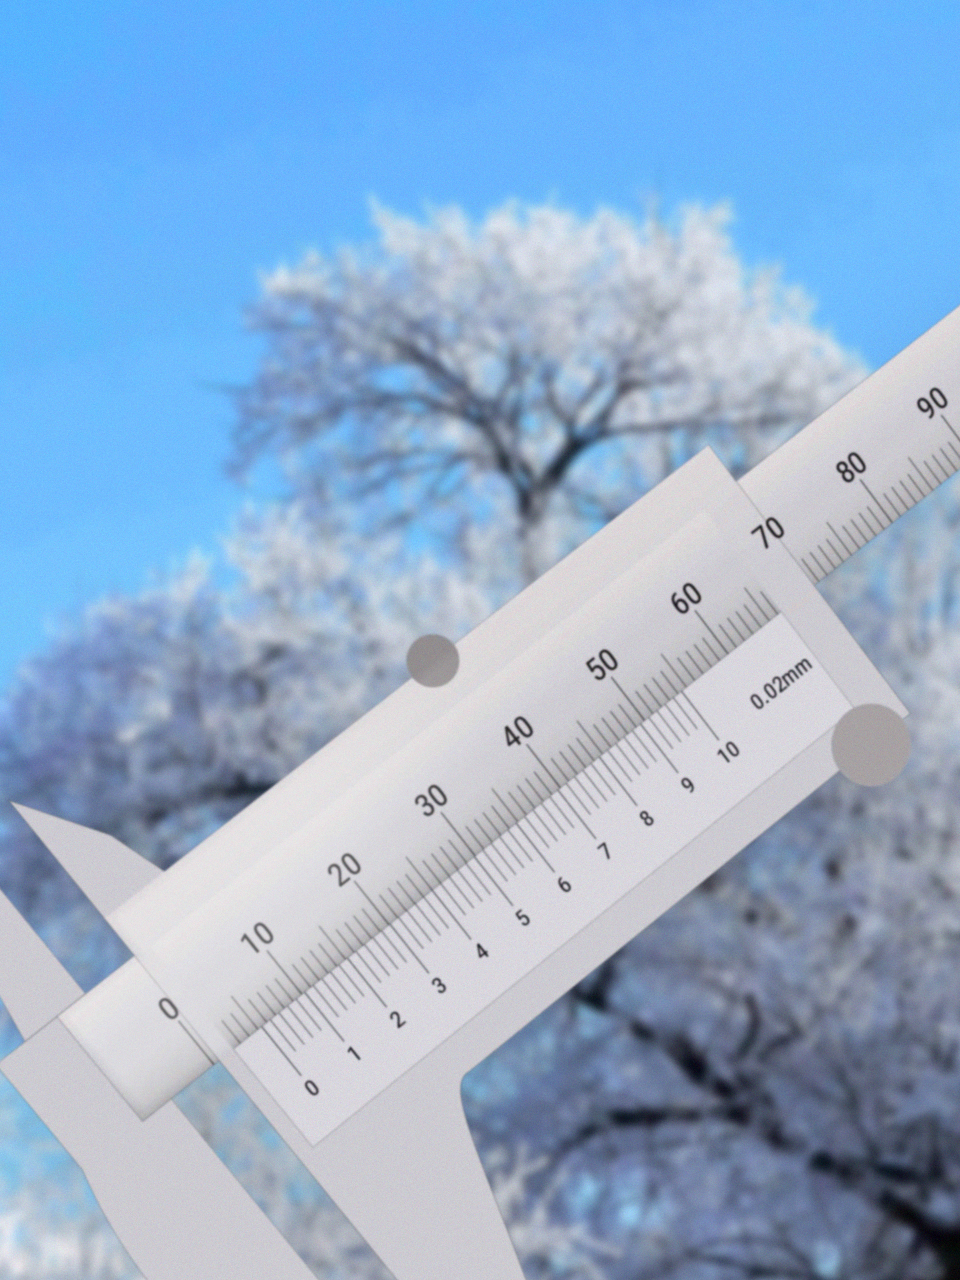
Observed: 5.4 mm
